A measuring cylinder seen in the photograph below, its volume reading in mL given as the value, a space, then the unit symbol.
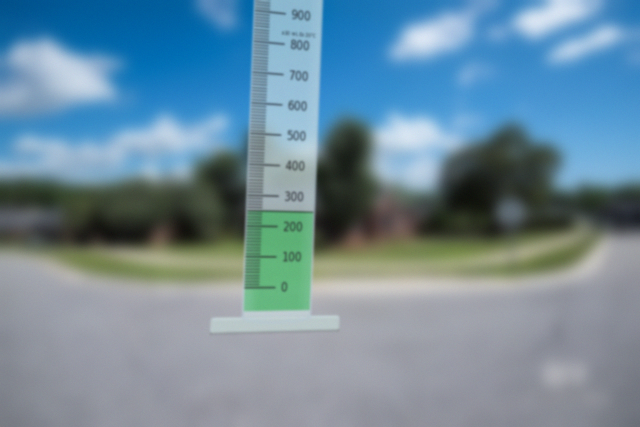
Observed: 250 mL
